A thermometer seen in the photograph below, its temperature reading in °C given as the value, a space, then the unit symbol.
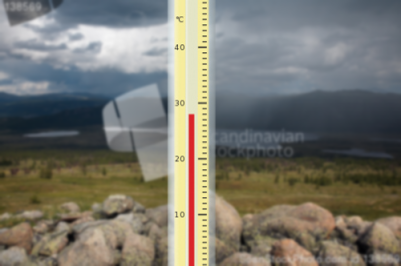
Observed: 28 °C
